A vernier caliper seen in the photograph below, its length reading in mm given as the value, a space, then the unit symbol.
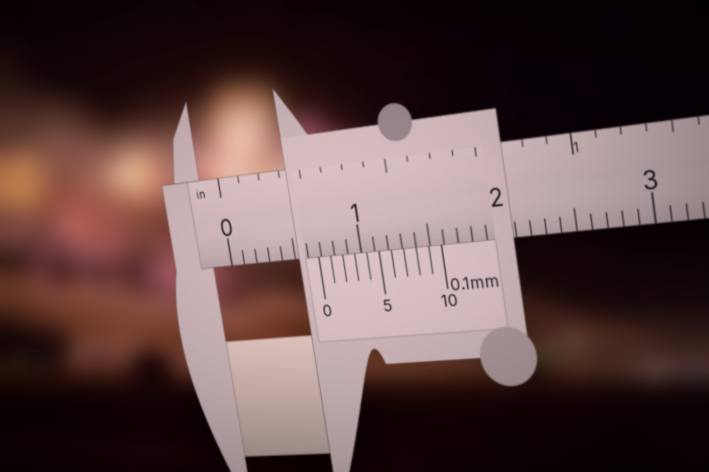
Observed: 6.8 mm
